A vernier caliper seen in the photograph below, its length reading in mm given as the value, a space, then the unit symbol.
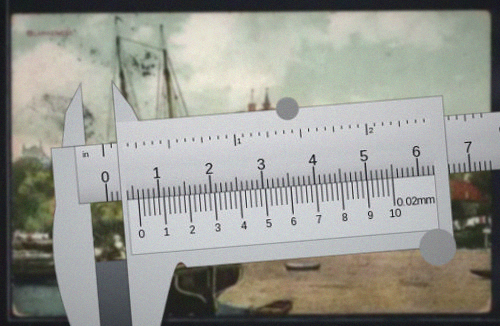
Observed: 6.0 mm
